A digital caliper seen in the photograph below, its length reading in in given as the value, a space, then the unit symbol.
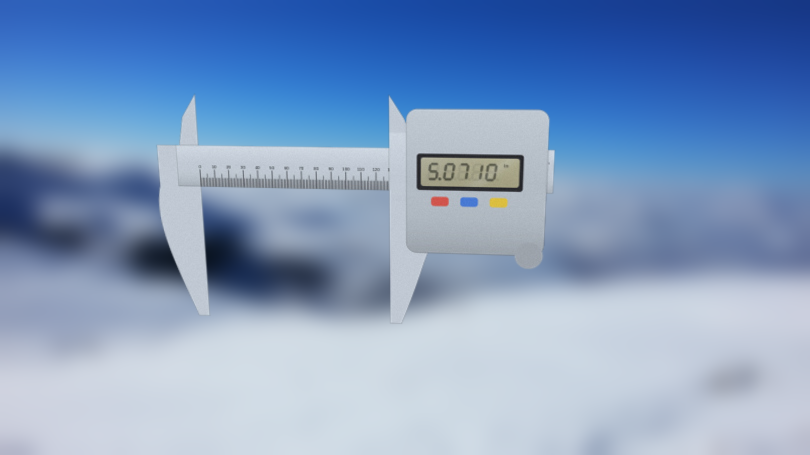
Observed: 5.0710 in
